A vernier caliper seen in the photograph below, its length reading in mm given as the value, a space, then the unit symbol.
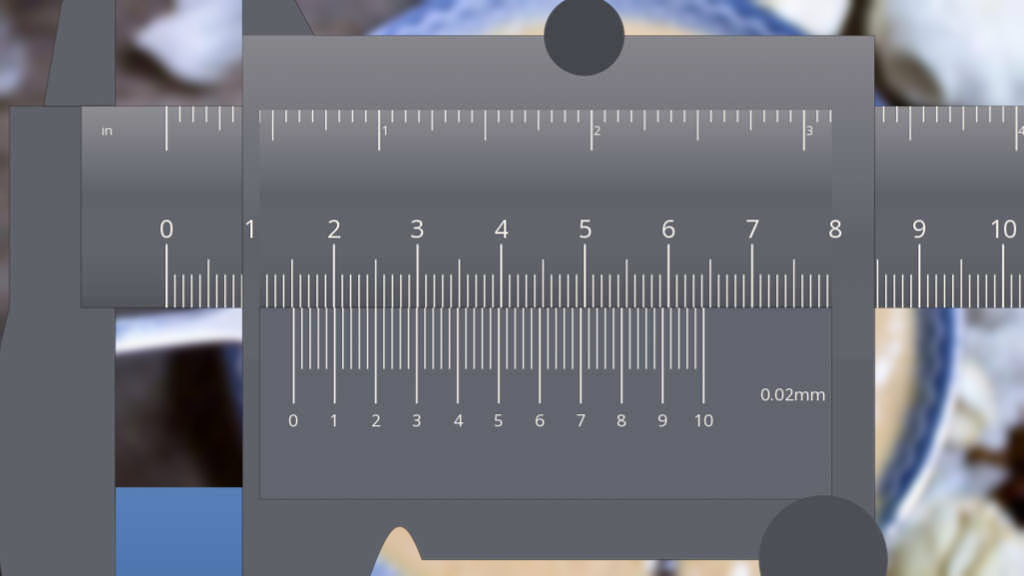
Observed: 15.2 mm
